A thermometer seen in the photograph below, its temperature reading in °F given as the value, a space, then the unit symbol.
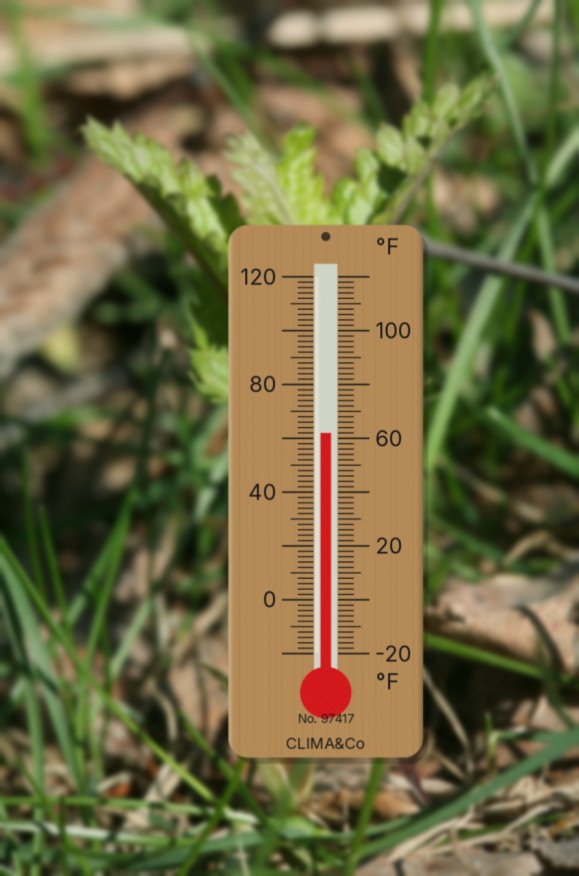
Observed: 62 °F
